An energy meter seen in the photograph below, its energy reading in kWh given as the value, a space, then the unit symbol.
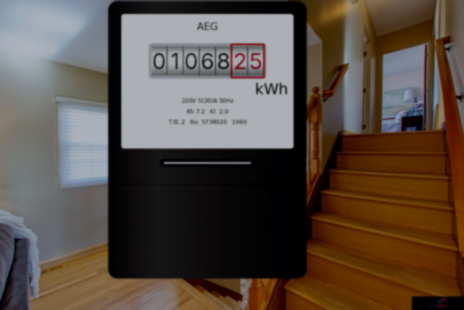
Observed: 1068.25 kWh
